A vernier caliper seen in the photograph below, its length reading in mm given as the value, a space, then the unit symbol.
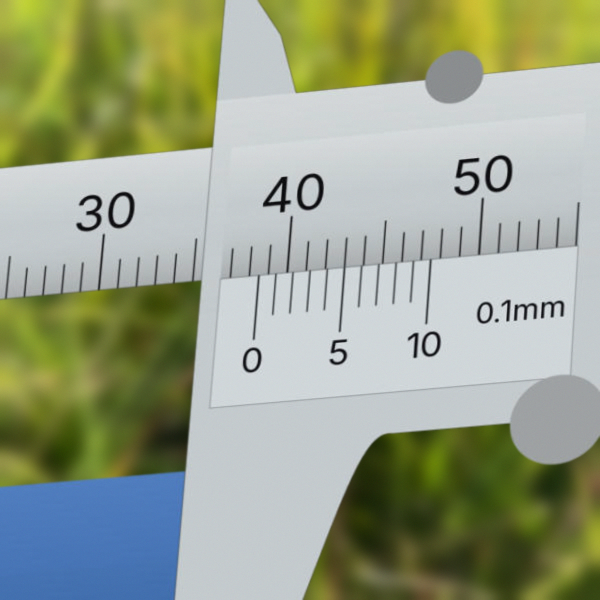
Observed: 38.5 mm
